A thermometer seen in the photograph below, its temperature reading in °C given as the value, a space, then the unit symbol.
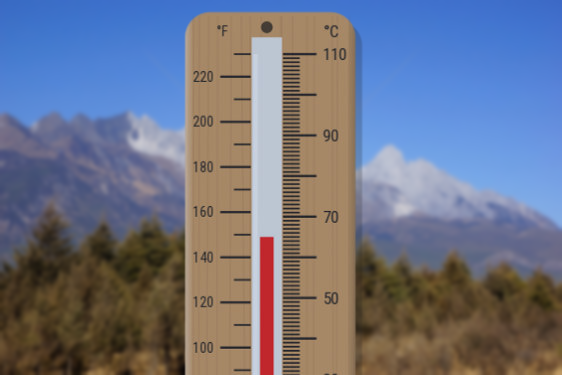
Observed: 65 °C
